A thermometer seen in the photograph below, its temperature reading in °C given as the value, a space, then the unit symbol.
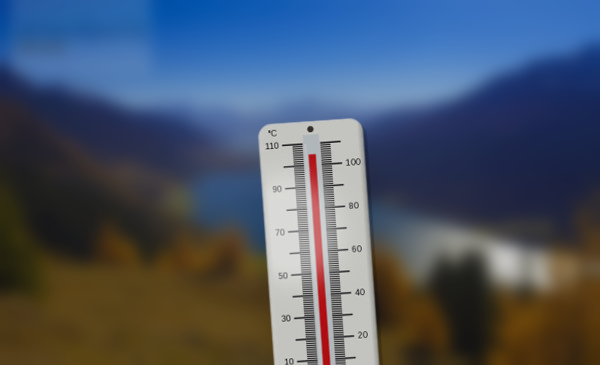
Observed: 105 °C
